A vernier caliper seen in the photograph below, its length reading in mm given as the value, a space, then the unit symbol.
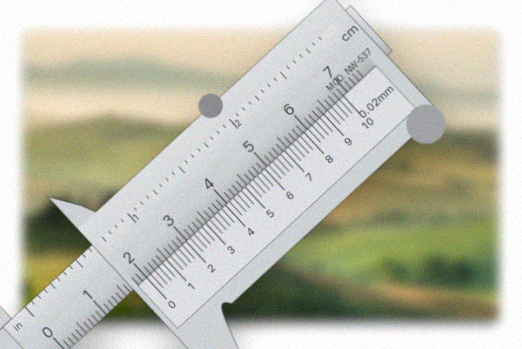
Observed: 20.0 mm
